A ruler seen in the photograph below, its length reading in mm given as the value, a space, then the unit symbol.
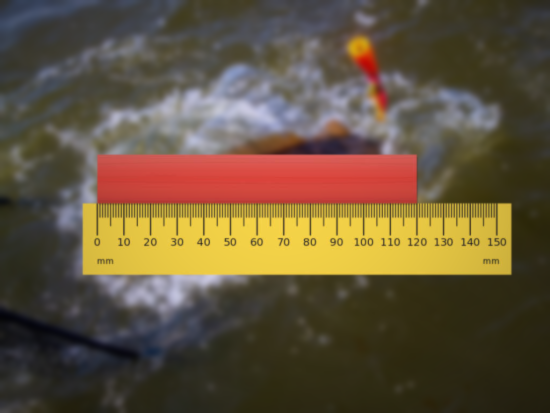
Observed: 120 mm
